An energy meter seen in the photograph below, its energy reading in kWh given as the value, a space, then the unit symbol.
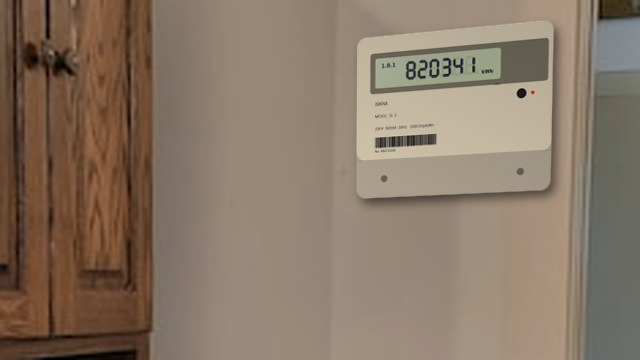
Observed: 820341 kWh
